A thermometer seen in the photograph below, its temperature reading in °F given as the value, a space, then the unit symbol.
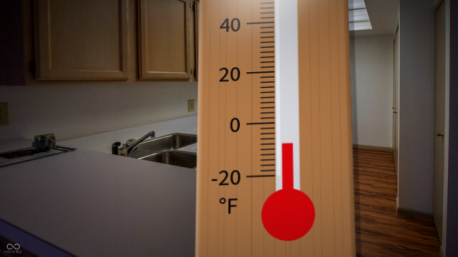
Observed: -8 °F
